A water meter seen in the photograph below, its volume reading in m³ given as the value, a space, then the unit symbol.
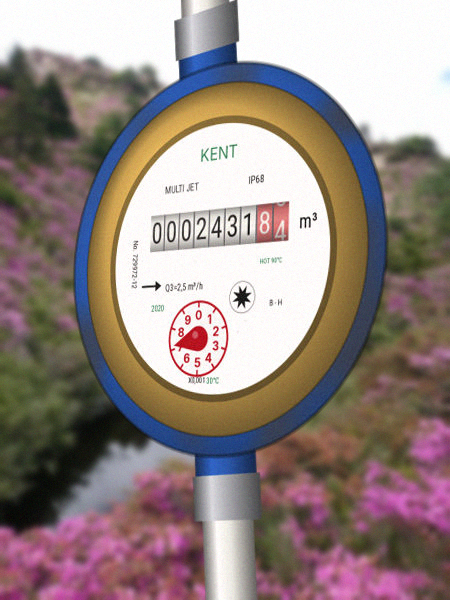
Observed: 2431.837 m³
